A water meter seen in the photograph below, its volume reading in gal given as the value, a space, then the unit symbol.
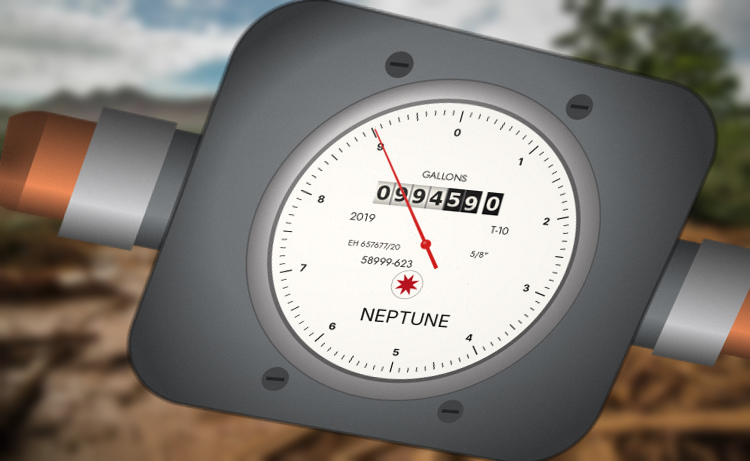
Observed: 994589.0 gal
